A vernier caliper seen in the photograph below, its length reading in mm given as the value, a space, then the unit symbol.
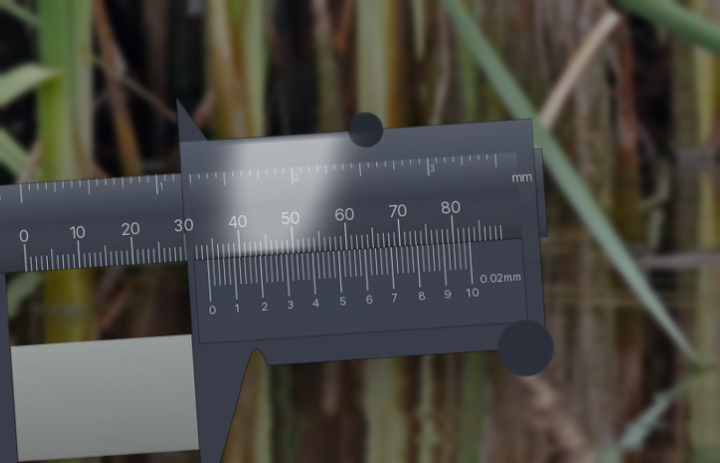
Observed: 34.0 mm
